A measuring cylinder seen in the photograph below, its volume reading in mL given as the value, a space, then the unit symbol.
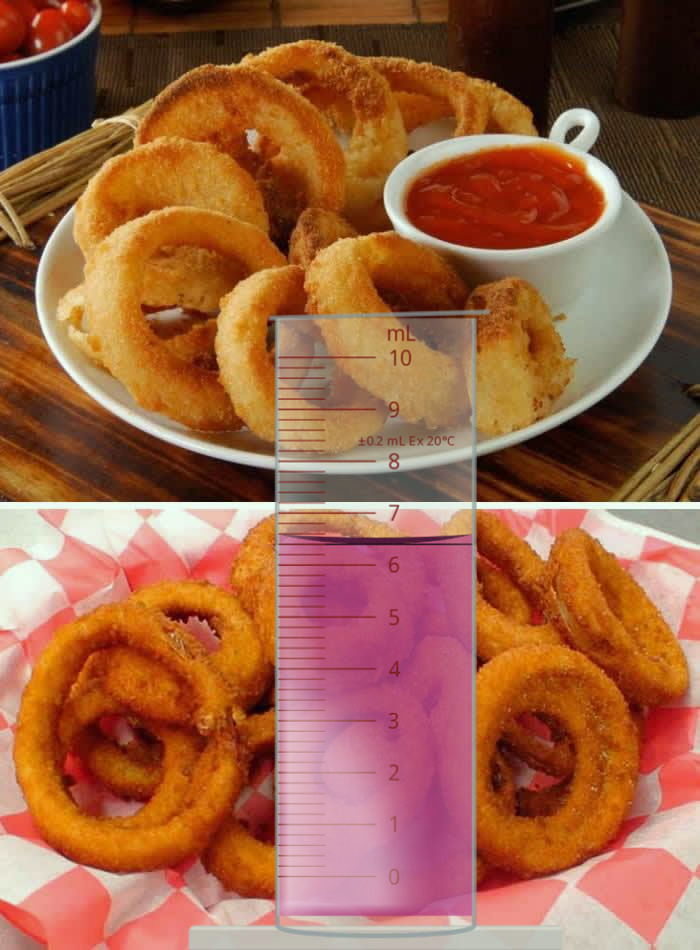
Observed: 6.4 mL
